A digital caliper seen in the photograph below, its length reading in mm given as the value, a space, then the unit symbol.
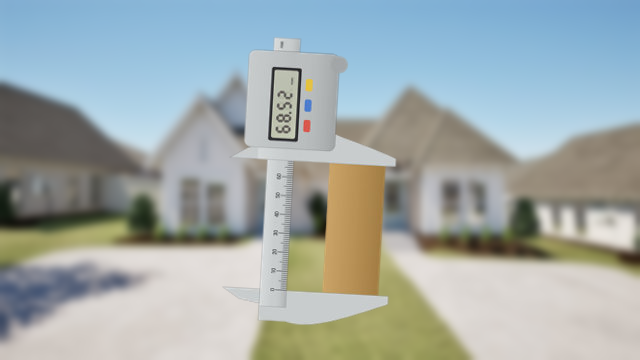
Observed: 68.52 mm
